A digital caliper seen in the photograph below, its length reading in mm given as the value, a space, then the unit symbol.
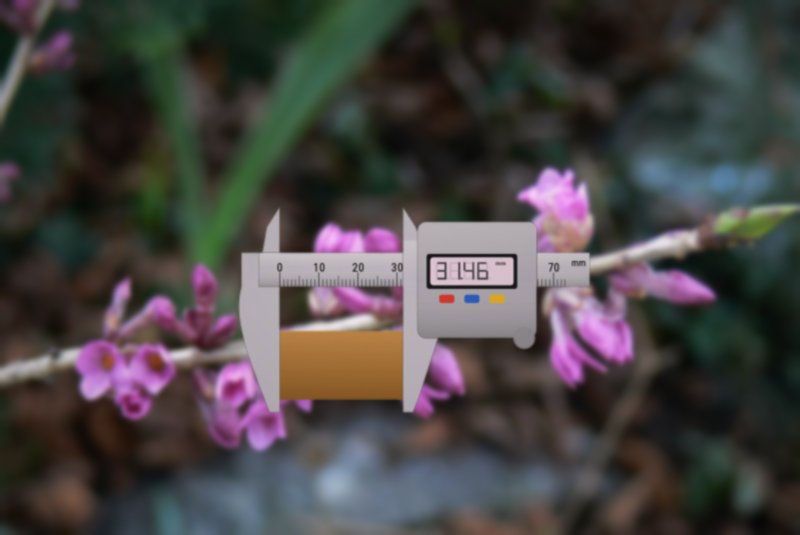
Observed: 31.46 mm
